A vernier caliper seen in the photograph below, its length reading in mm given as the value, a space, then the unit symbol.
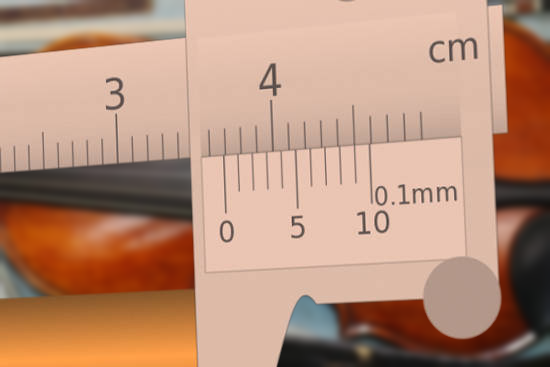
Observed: 36.9 mm
